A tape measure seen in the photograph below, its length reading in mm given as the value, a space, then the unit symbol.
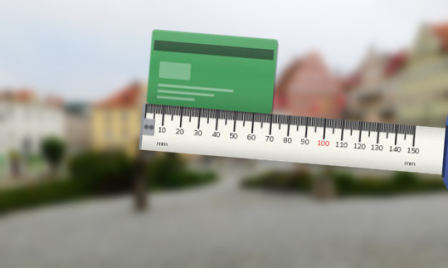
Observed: 70 mm
